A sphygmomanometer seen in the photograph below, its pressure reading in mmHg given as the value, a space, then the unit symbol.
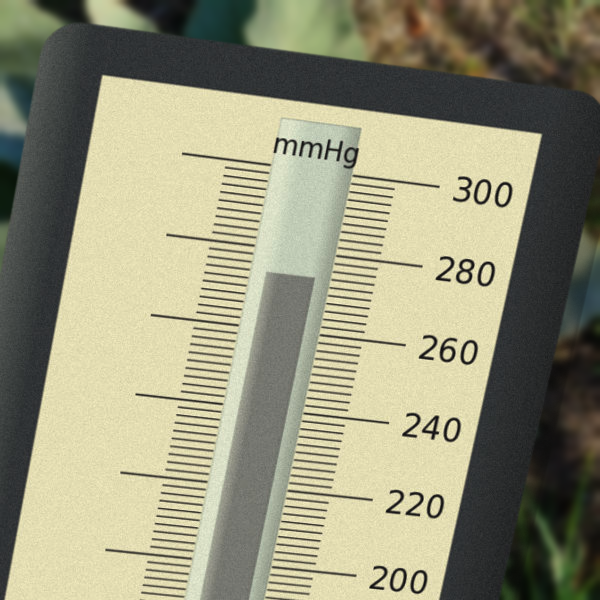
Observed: 274 mmHg
